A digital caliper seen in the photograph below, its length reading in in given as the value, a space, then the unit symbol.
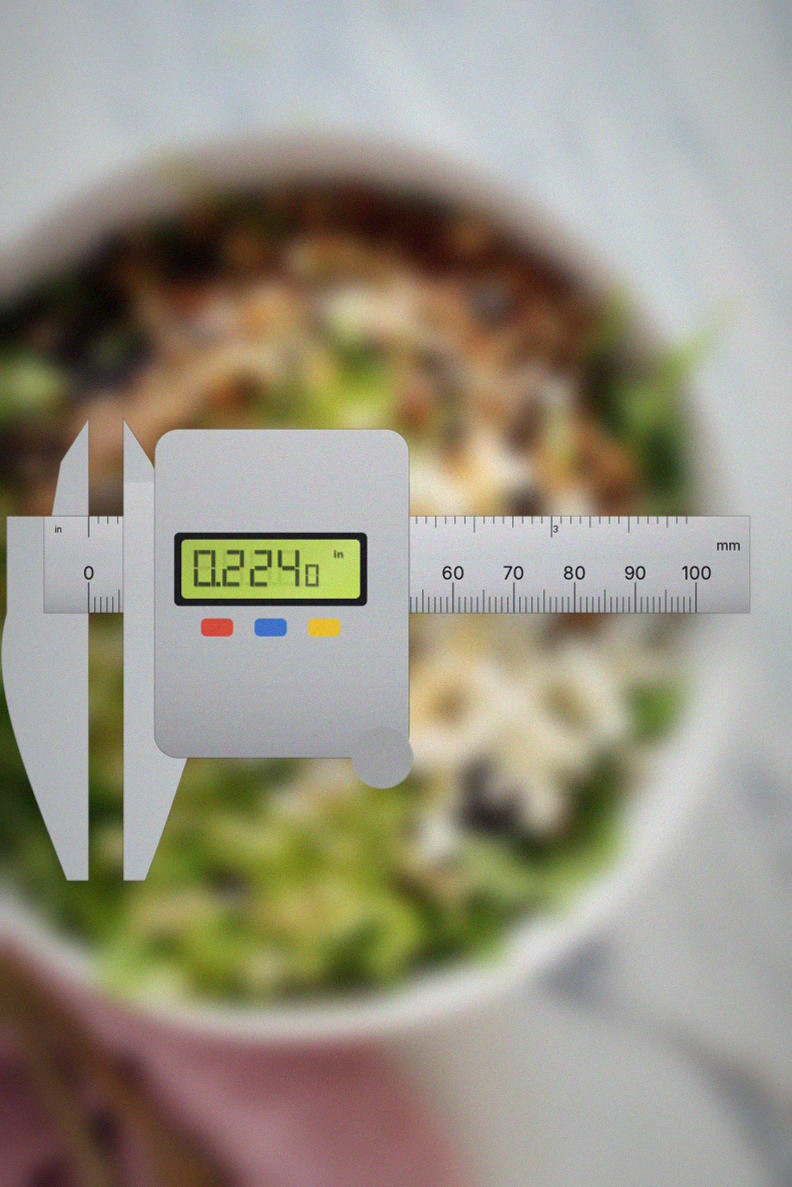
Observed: 0.2240 in
